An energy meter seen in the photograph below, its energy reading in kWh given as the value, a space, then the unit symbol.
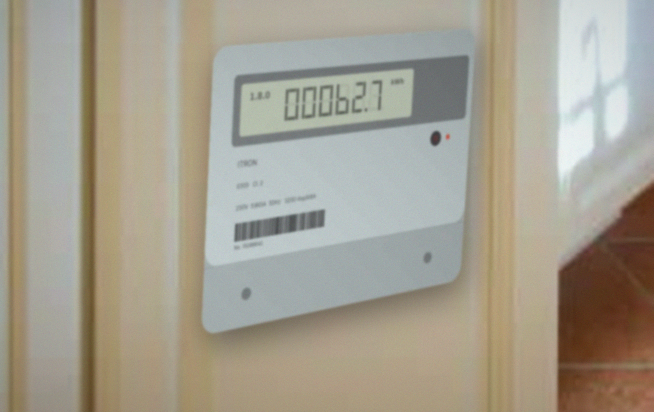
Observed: 62.7 kWh
